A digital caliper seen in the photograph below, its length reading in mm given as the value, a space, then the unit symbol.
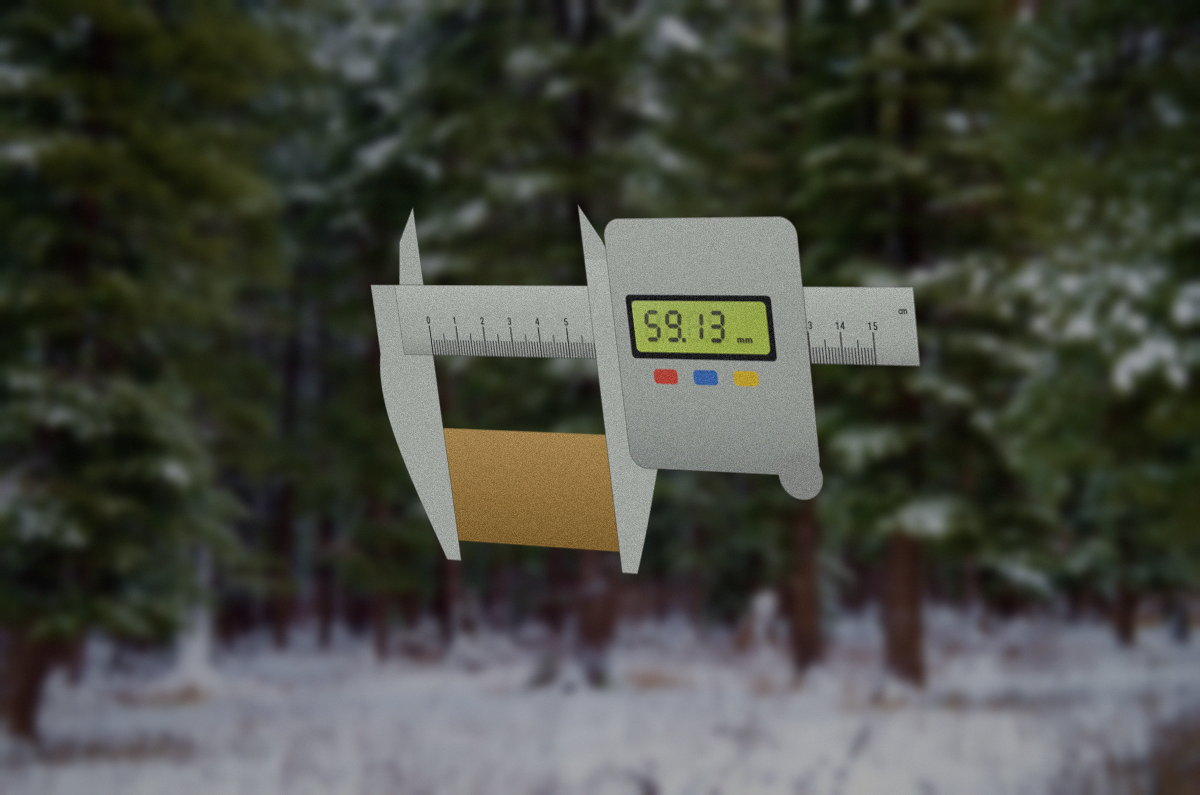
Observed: 59.13 mm
